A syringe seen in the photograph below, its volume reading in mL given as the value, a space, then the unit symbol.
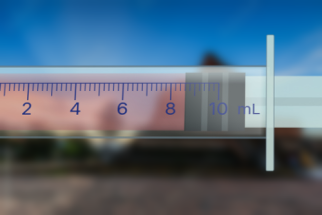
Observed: 8.6 mL
